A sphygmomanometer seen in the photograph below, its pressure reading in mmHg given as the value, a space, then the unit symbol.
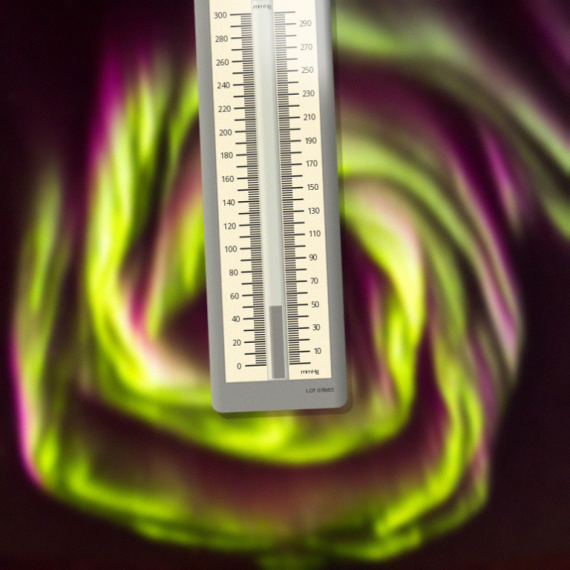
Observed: 50 mmHg
